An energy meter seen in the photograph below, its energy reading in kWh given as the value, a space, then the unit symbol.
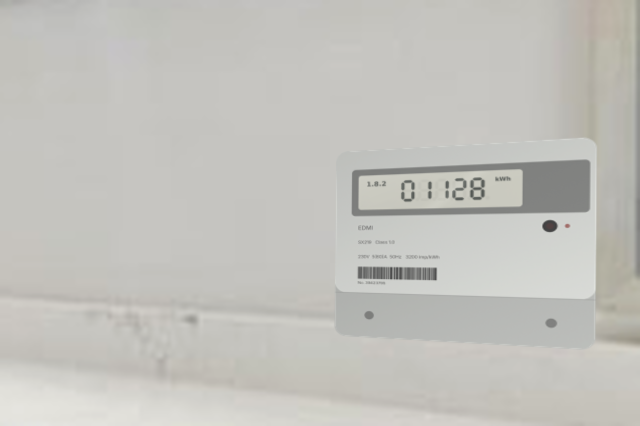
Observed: 1128 kWh
